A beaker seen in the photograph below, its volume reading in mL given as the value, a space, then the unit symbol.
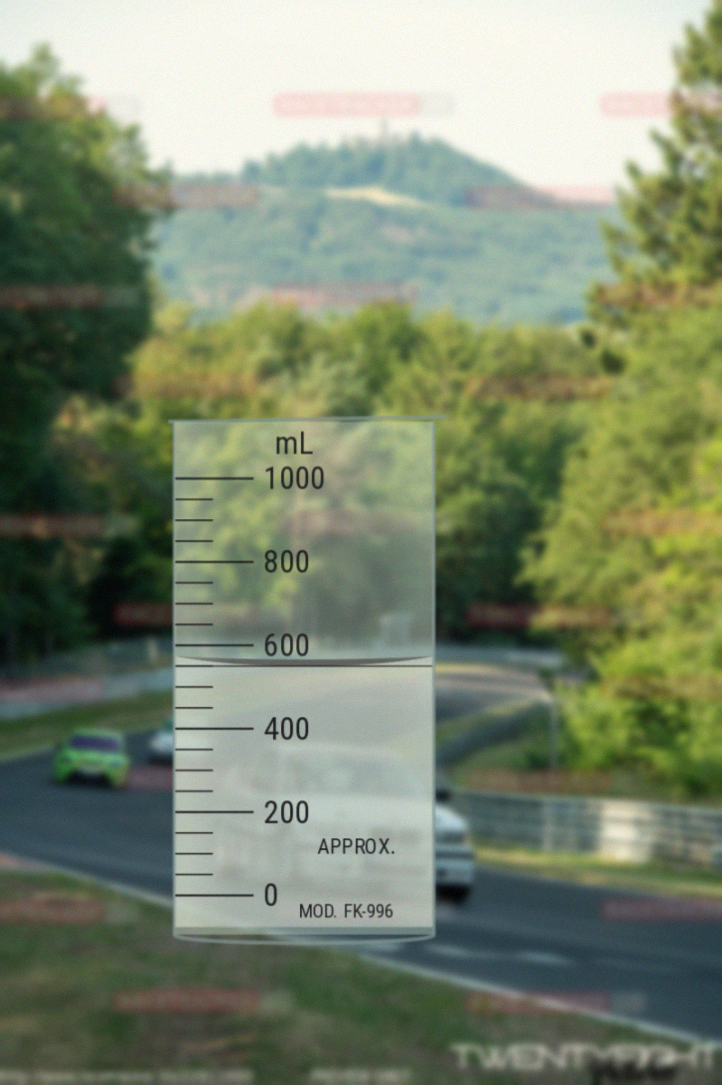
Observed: 550 mL
